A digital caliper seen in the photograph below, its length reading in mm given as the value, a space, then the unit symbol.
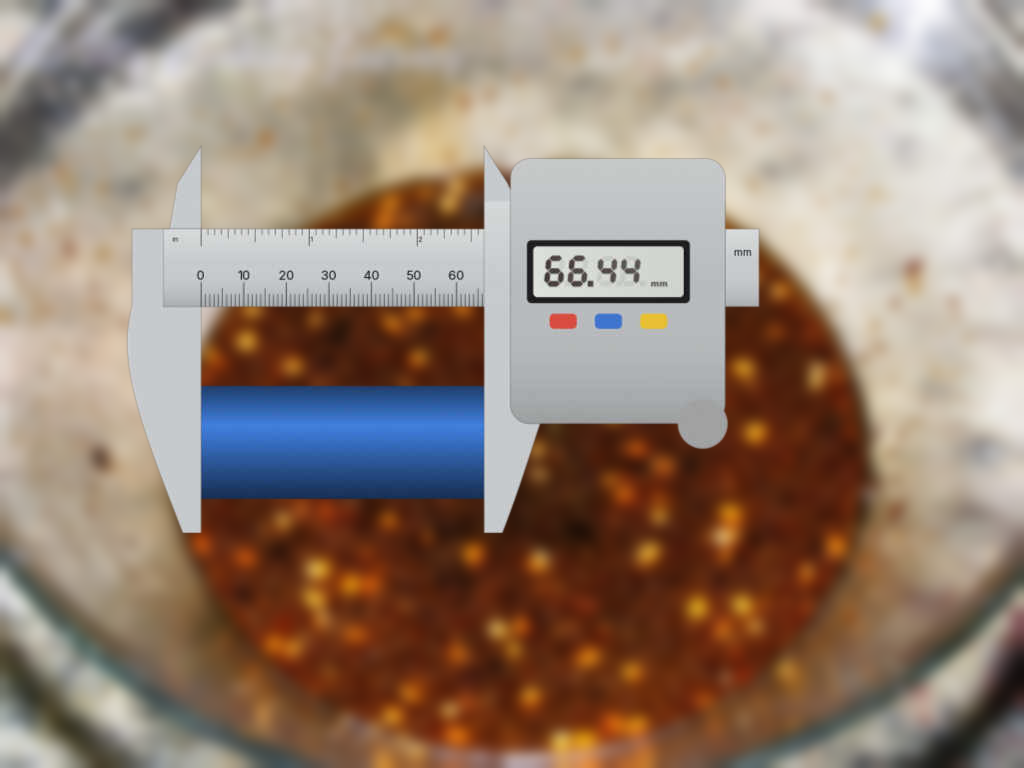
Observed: 66.44 mm
